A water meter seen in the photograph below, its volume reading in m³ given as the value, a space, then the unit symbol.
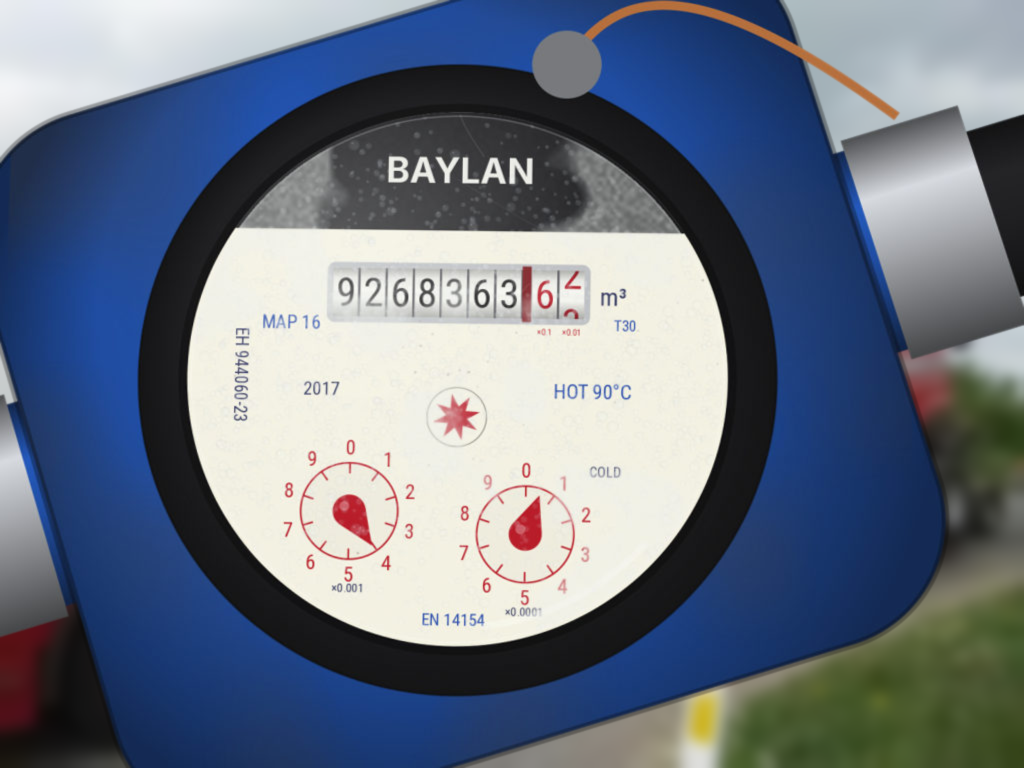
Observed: 9268363.6240 m³
